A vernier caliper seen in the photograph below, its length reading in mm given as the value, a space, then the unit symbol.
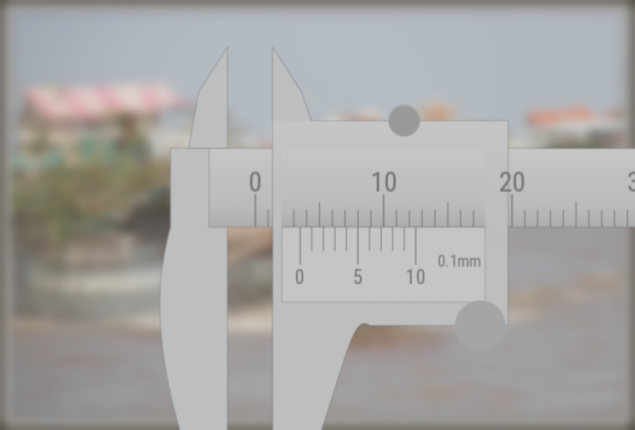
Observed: 3.5 mm
